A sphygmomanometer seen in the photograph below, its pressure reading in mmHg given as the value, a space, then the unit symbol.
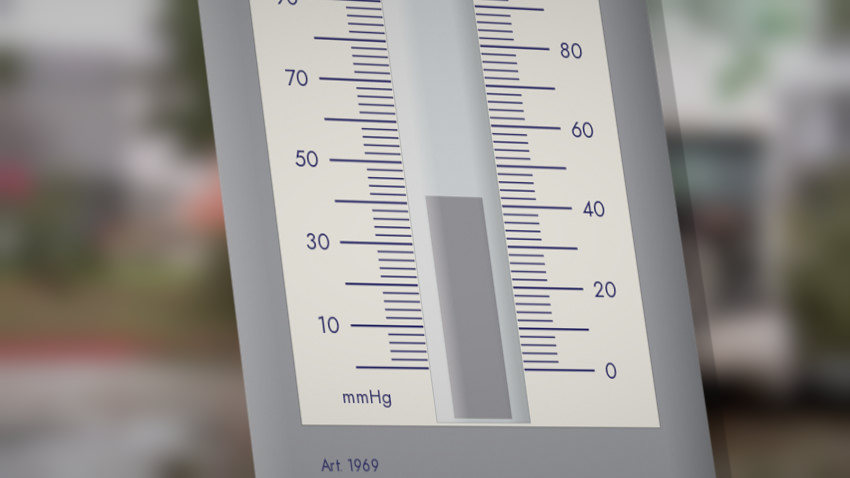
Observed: 42 mmHg
